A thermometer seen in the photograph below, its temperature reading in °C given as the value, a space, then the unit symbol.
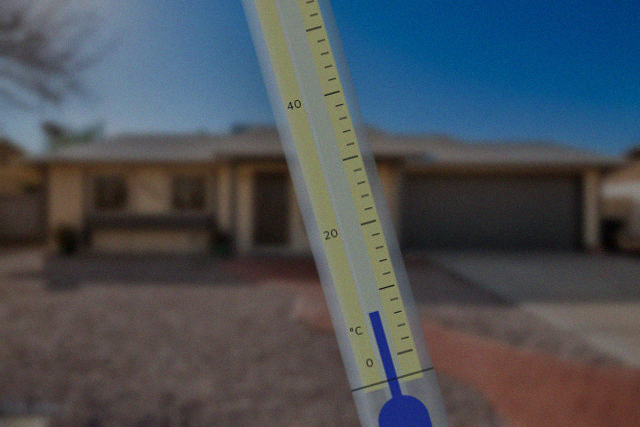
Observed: 7 °C
